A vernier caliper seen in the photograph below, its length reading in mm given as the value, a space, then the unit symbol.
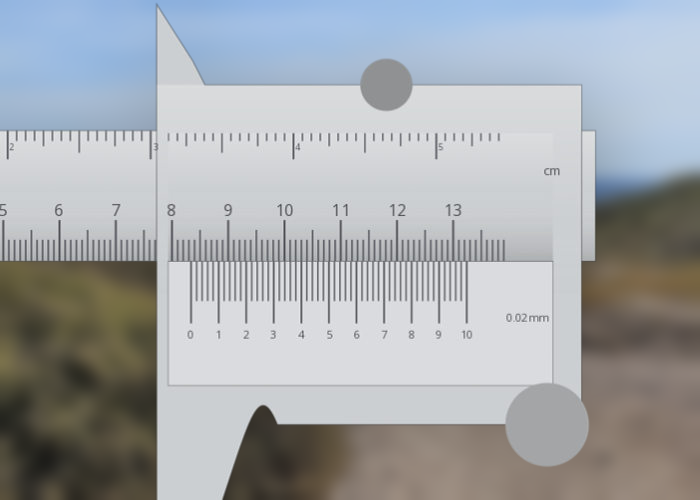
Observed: 83.4 mm
